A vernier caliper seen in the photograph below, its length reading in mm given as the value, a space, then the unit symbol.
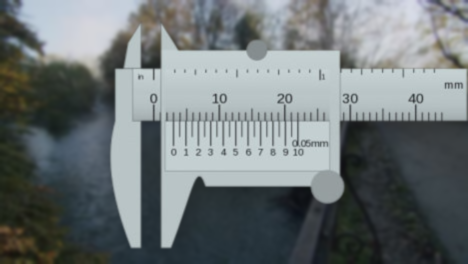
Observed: 3.0 mm
